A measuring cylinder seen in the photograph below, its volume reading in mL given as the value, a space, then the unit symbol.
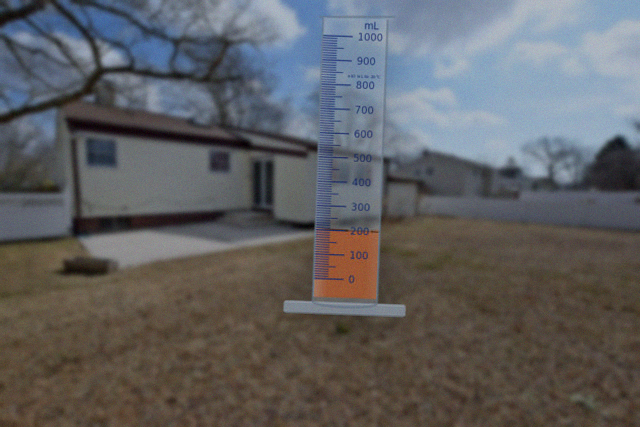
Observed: 200 mL
